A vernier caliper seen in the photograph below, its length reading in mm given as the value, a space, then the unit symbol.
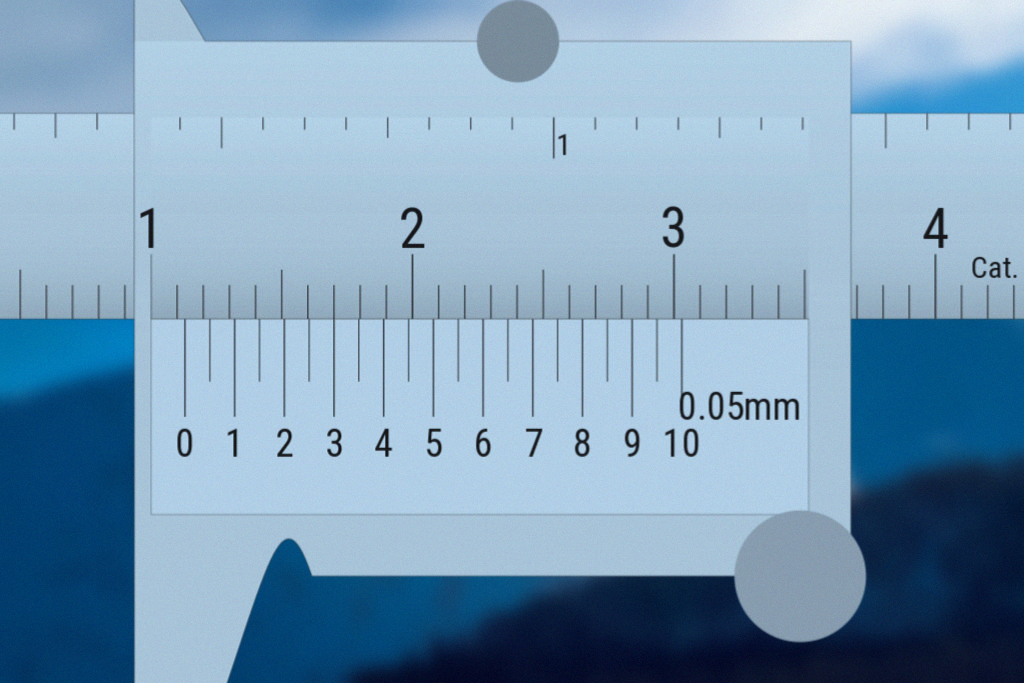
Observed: 11.30 mm
